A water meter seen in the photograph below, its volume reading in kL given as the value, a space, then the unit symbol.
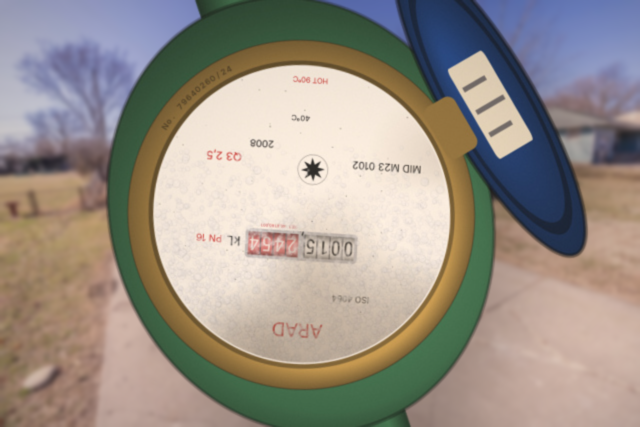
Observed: 15.2454 kL
